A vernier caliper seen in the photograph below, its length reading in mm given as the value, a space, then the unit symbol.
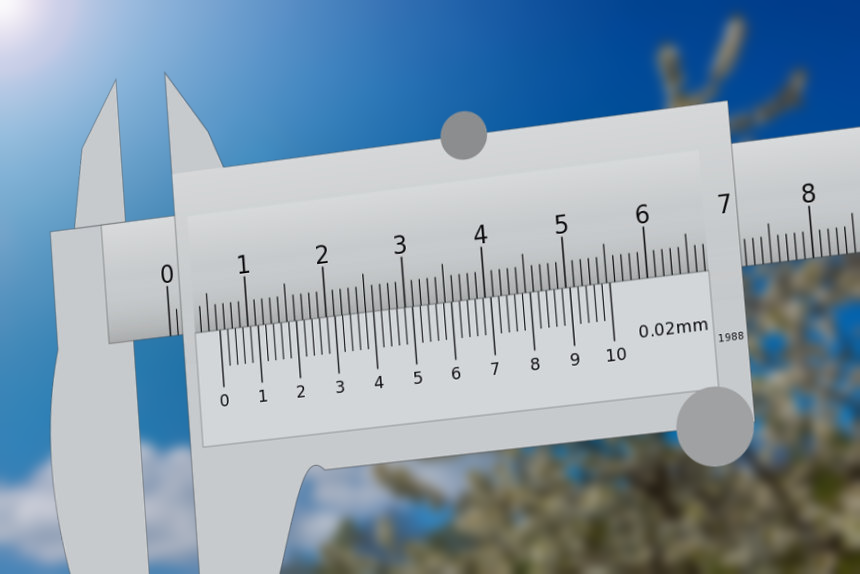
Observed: 6.4 mm
